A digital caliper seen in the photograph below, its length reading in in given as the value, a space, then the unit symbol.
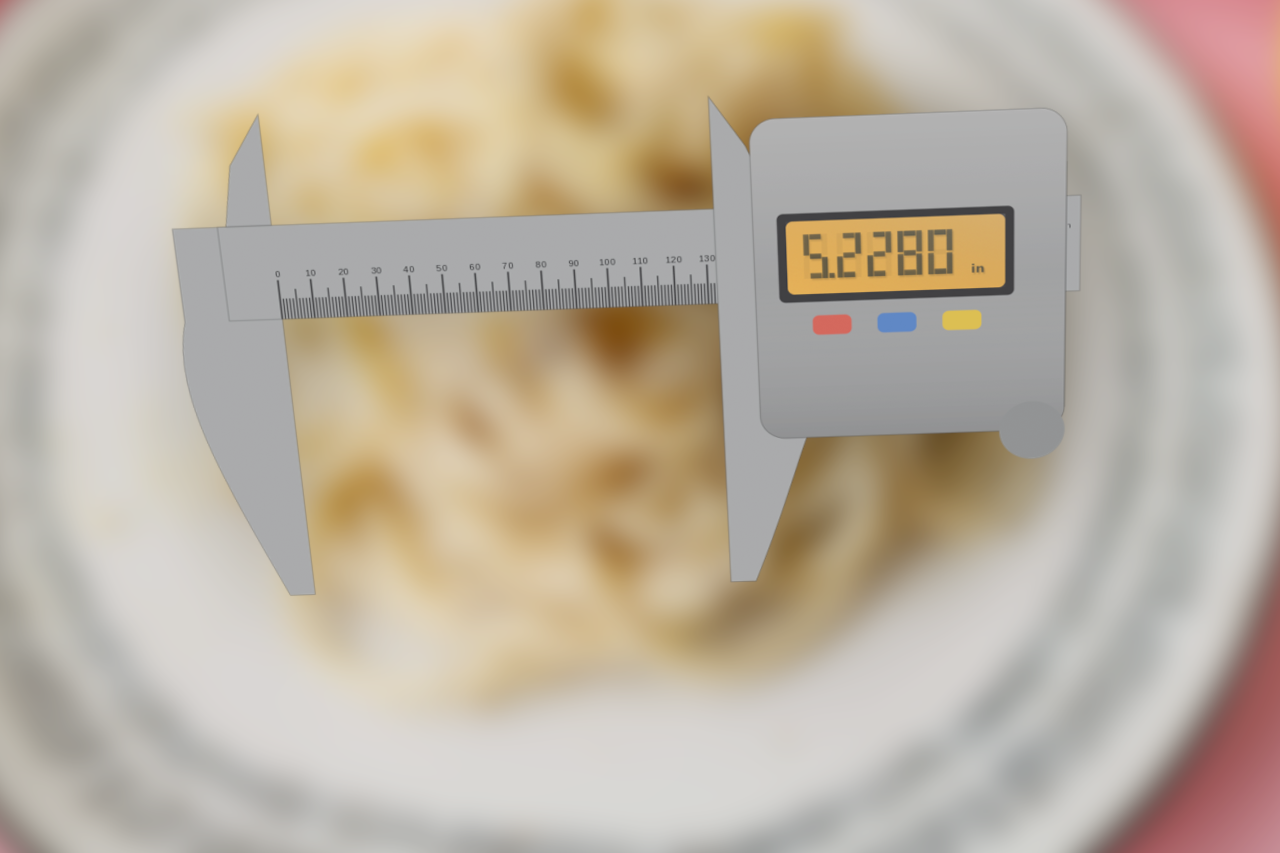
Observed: 5.2280 in
